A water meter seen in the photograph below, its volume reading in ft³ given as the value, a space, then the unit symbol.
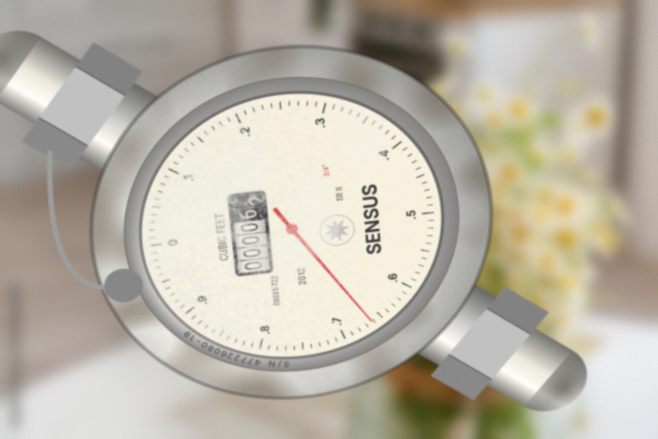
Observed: 61.66 ft³
